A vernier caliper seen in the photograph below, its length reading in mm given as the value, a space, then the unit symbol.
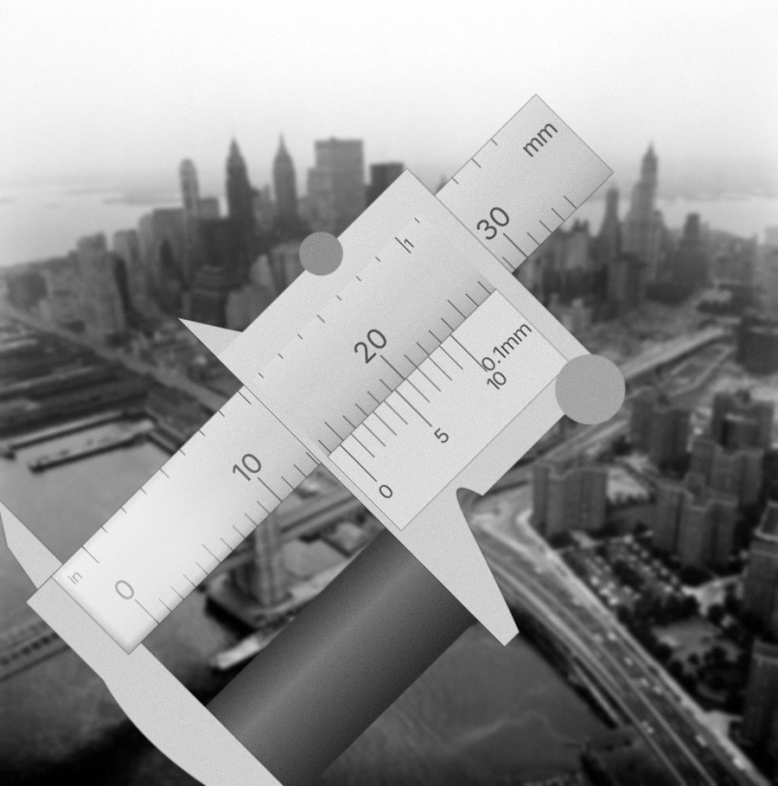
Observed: 14.7 mm
